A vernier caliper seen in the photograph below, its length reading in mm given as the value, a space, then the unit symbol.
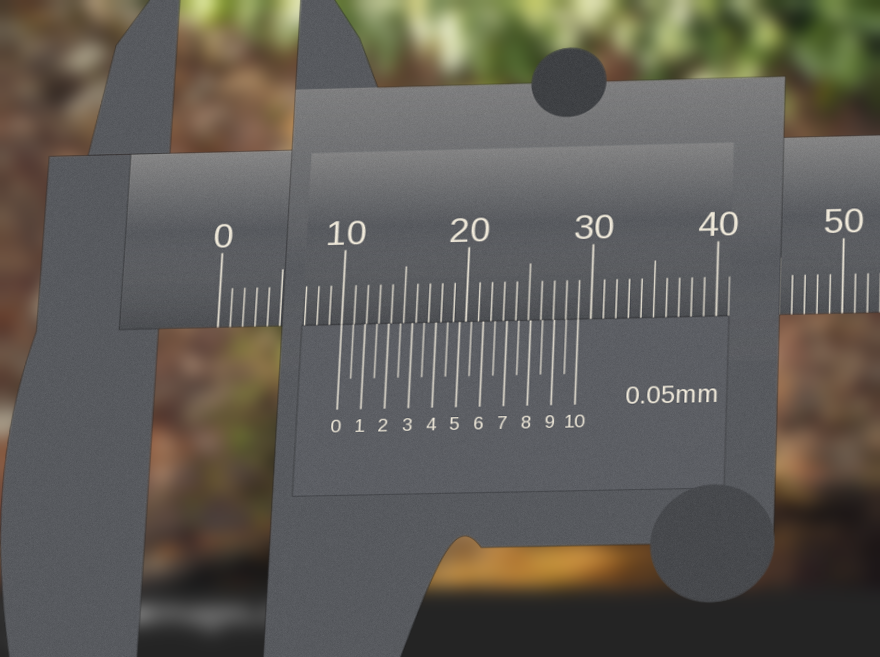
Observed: 10.0 mm
